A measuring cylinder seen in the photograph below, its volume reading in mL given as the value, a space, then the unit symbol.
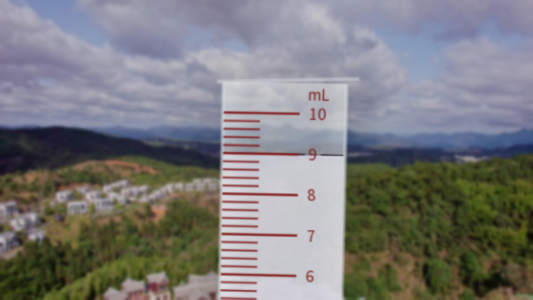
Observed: 9 mL
